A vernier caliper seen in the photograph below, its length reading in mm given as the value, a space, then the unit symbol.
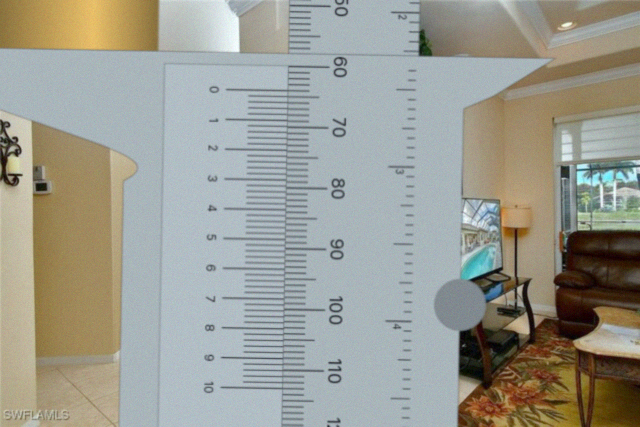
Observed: 64.0 mm
